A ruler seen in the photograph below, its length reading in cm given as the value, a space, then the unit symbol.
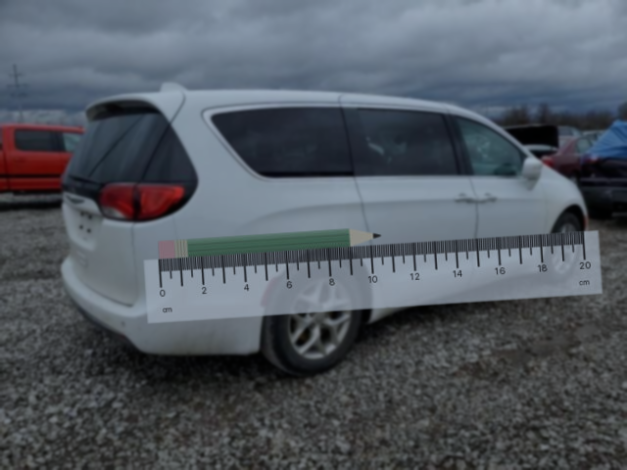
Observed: 10.5 cm
